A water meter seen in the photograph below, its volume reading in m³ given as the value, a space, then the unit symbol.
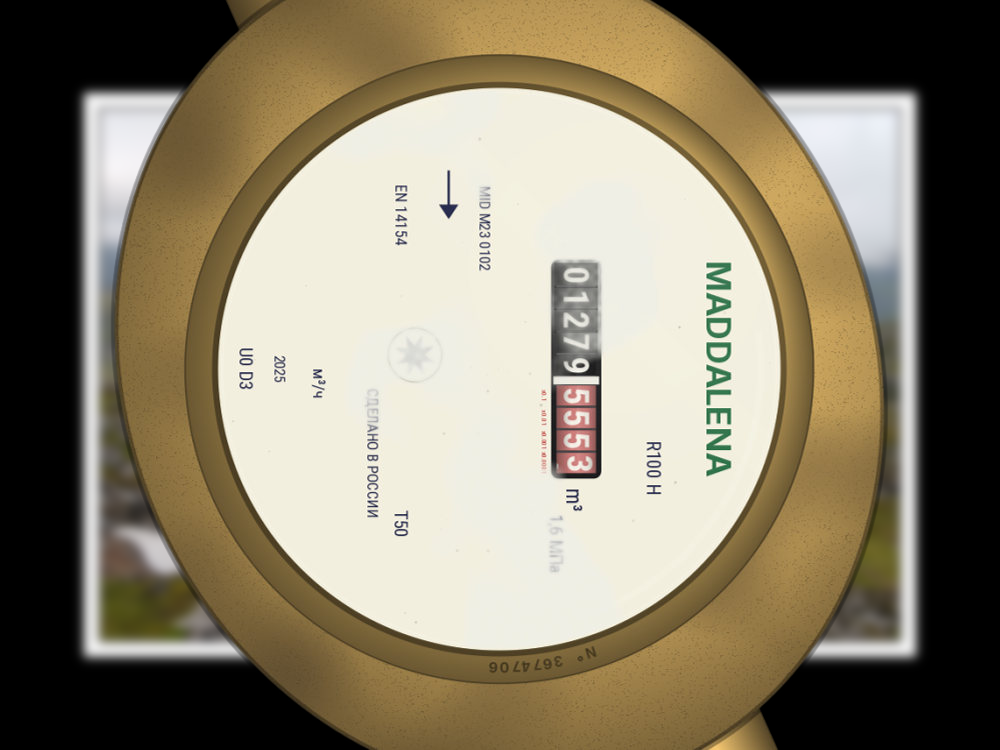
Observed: 1279.5553 m³
